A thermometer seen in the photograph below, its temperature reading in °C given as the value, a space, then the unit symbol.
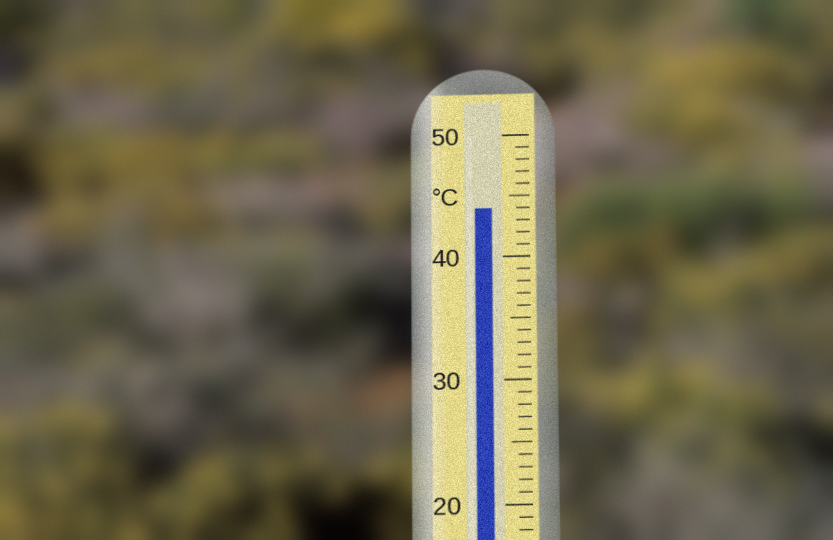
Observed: 44 °C
